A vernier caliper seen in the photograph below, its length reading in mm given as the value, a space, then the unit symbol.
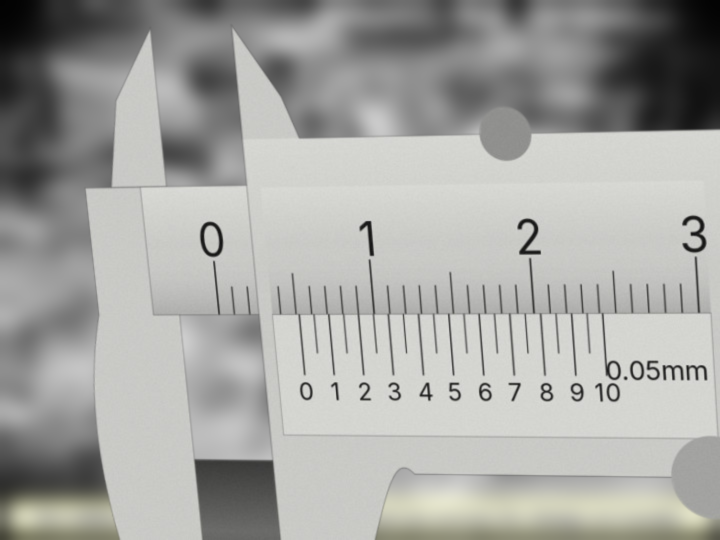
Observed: 5.2 mm
